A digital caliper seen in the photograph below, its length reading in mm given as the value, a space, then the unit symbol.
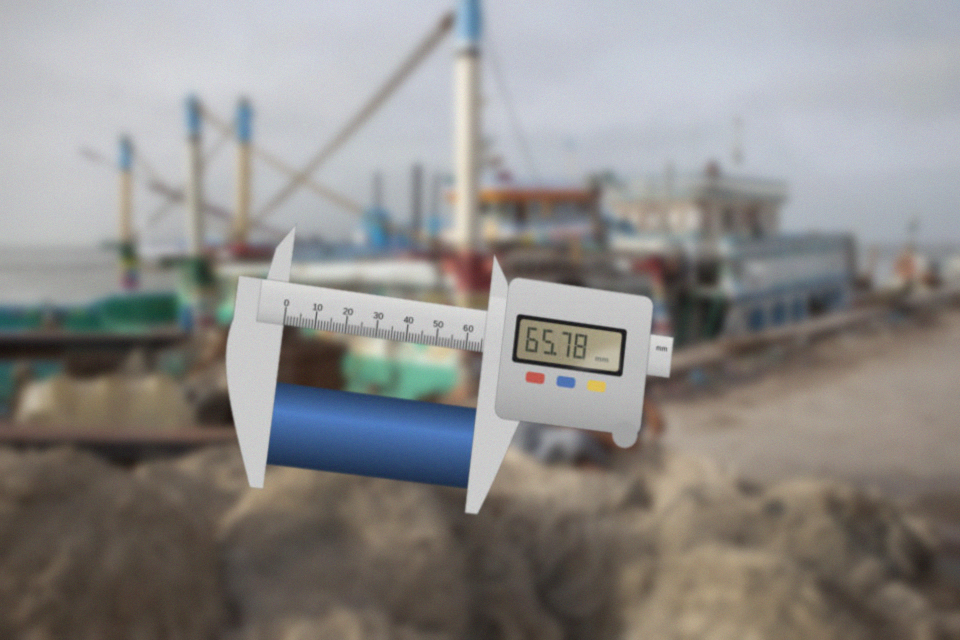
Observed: 65.78 mm
